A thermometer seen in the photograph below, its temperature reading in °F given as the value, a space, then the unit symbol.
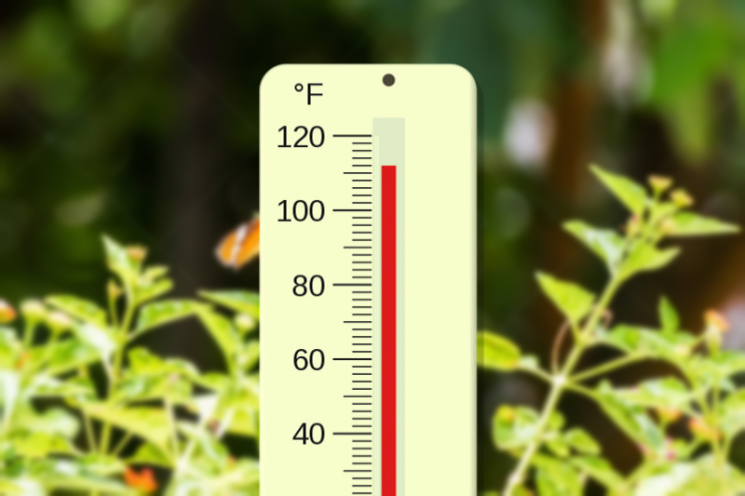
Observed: 112 °F
